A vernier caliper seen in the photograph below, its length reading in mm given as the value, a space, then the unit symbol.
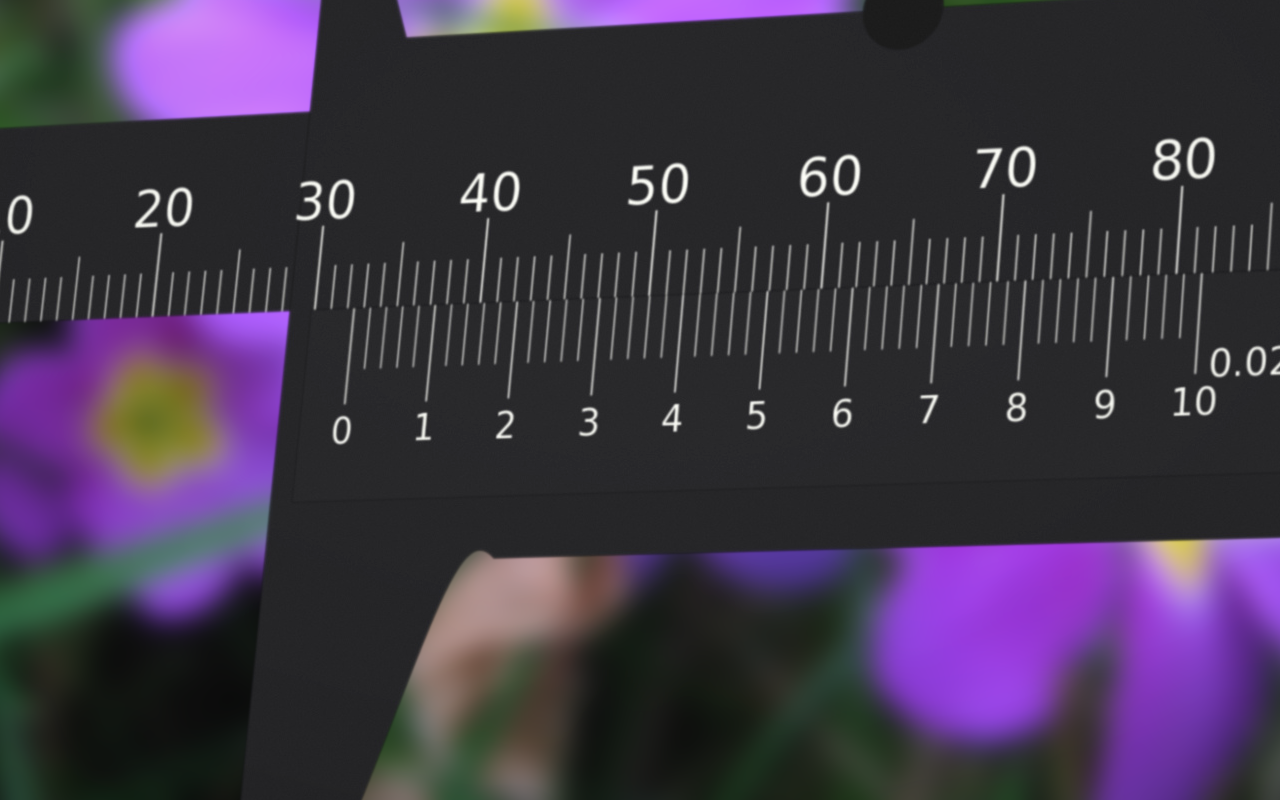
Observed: 32.4 mm
